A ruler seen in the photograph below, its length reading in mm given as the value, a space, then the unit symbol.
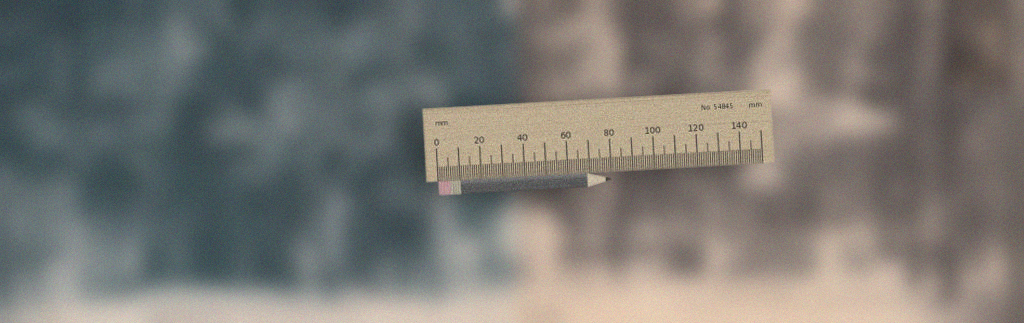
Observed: 80 mm
